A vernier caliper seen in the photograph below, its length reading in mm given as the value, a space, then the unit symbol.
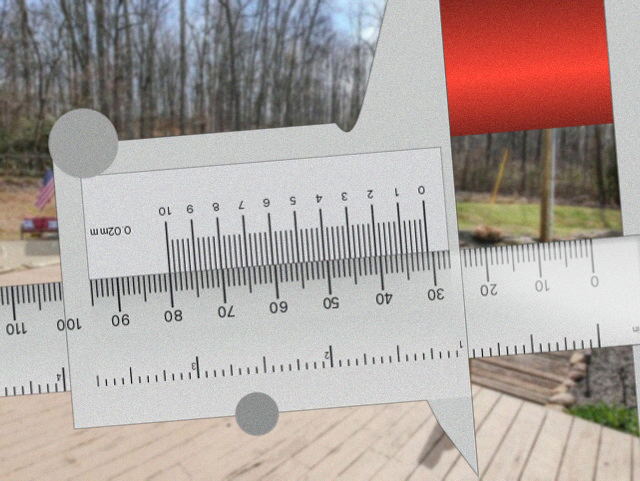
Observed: 31.0 mm
